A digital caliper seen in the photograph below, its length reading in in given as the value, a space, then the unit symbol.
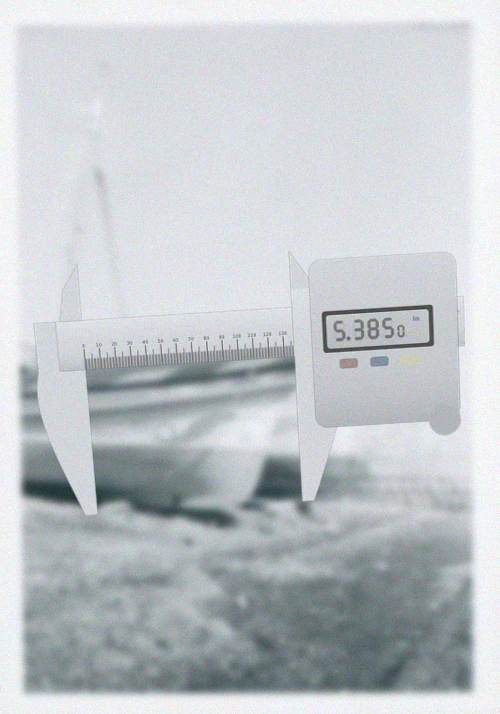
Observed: 5.3850 in
